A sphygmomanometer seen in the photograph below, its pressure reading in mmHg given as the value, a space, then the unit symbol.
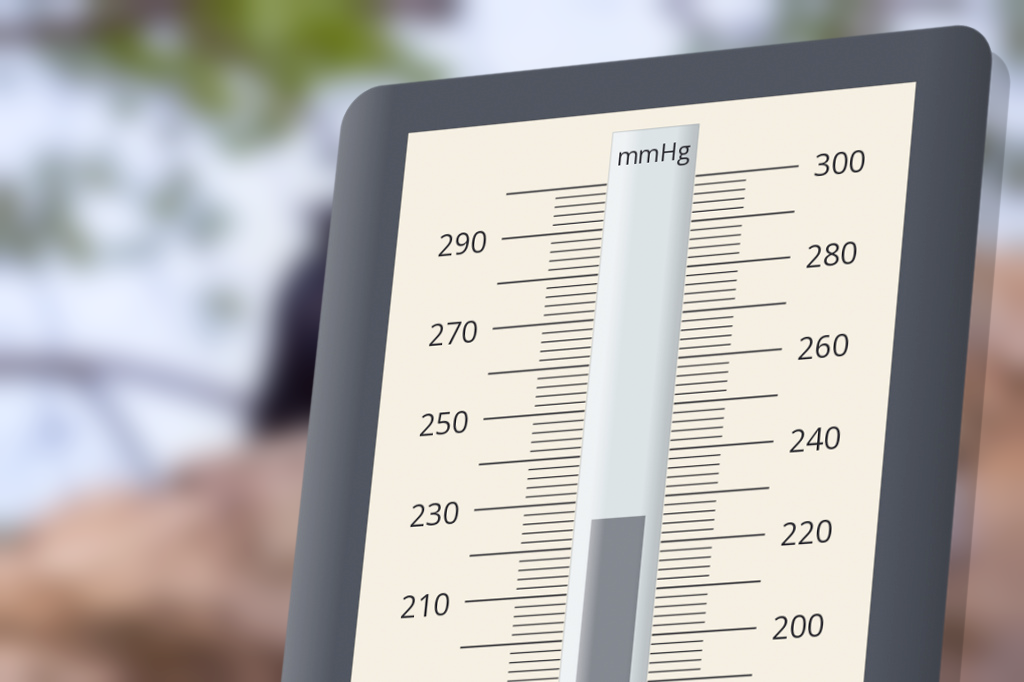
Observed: 226 mmHg
